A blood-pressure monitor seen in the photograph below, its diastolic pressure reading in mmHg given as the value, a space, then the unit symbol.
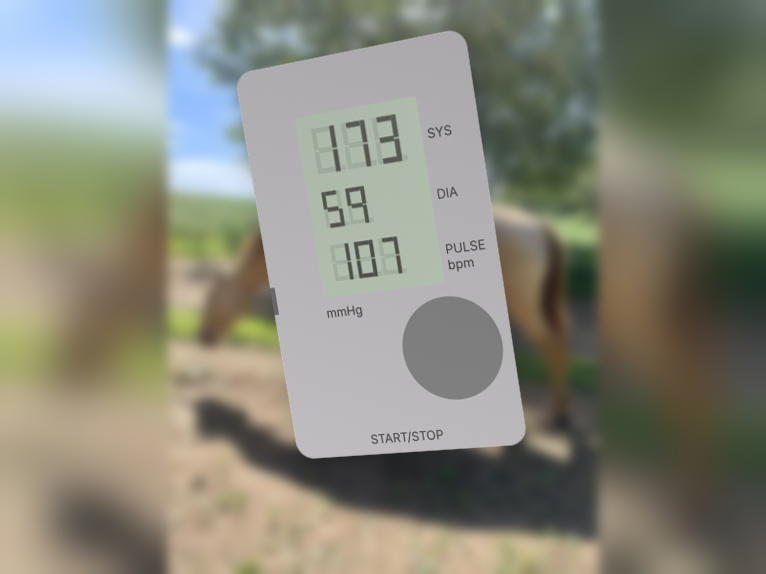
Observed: 59 mmHg
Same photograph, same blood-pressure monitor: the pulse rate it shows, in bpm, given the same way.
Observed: 107 bpm
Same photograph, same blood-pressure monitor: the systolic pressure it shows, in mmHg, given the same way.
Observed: 173 mmHg
